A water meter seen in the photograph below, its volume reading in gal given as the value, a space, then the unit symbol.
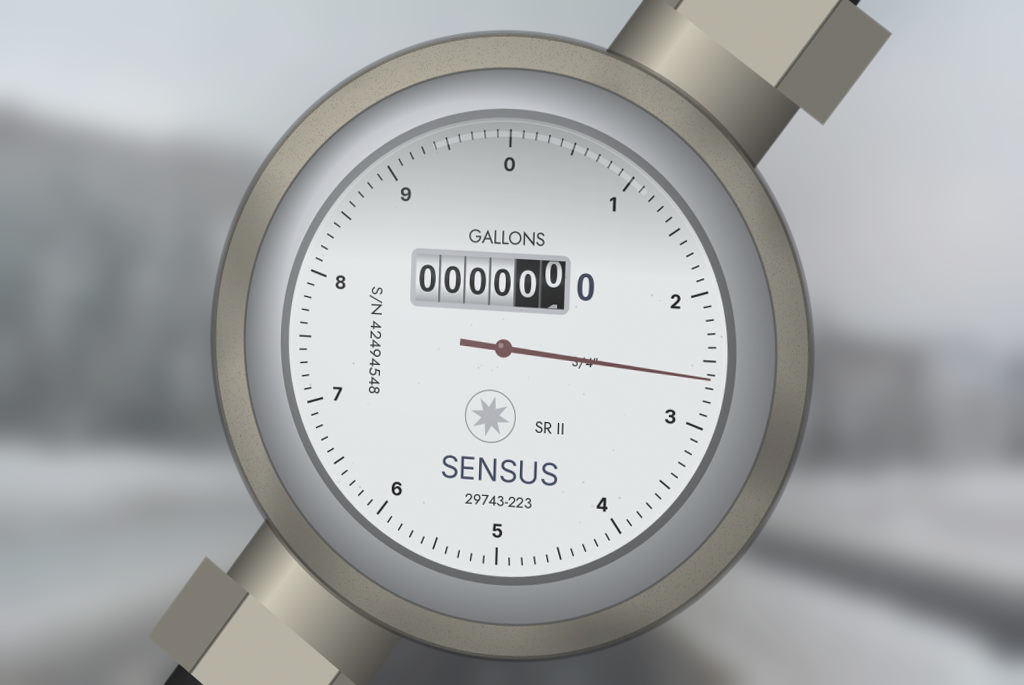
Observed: 2.6 gal
